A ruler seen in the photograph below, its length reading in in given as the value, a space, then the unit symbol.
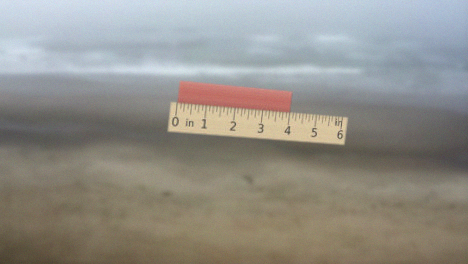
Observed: 4 in
